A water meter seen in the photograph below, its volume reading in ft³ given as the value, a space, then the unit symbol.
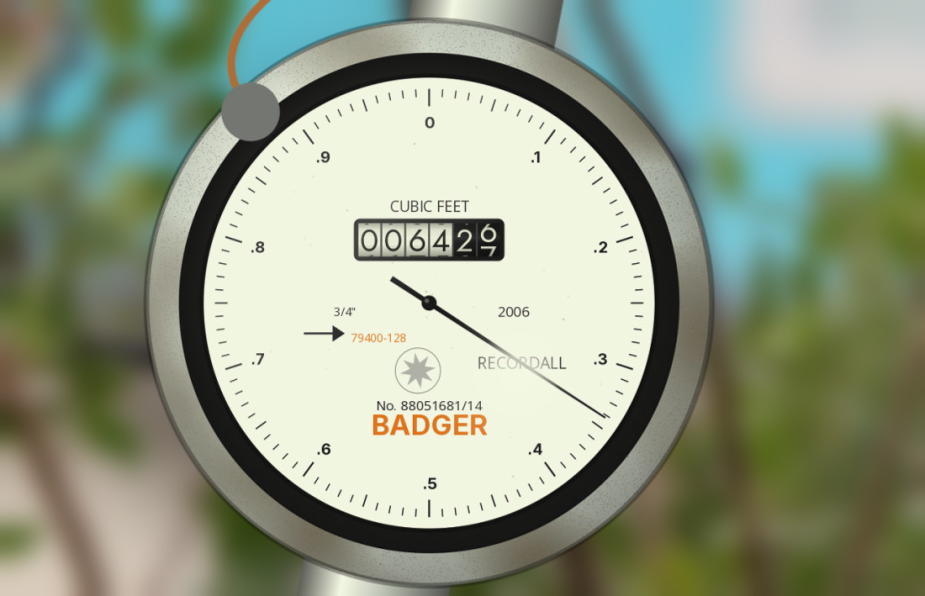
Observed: 6426.34 ft³
